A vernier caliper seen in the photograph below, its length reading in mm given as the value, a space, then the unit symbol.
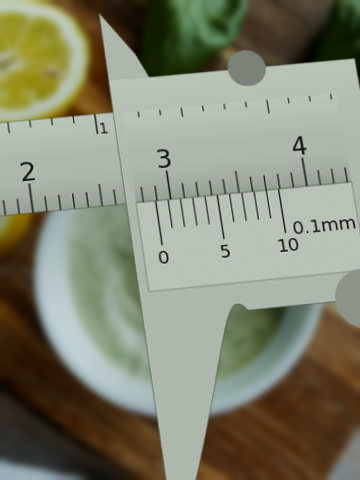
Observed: 28.9 mm
